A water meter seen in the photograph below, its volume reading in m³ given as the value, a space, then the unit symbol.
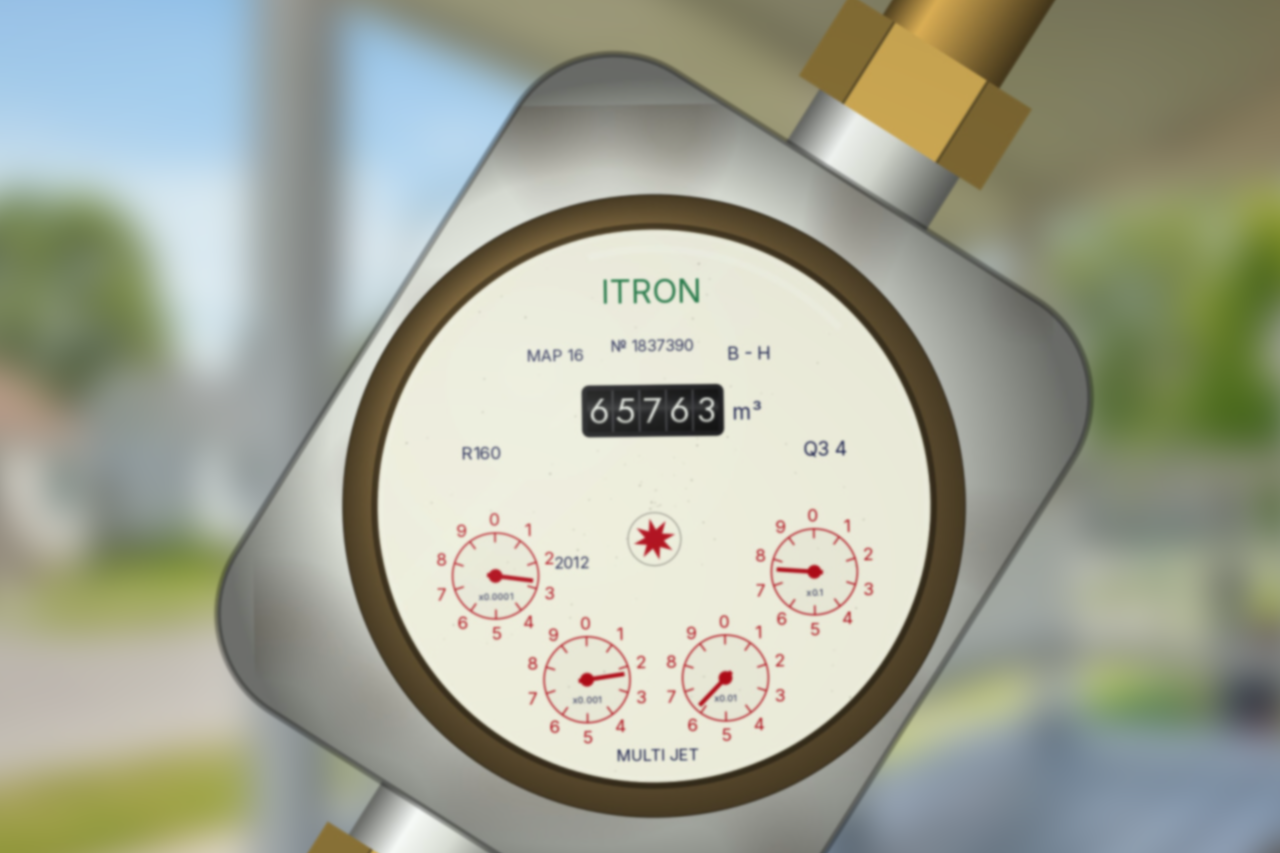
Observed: 65763.7622 m³
